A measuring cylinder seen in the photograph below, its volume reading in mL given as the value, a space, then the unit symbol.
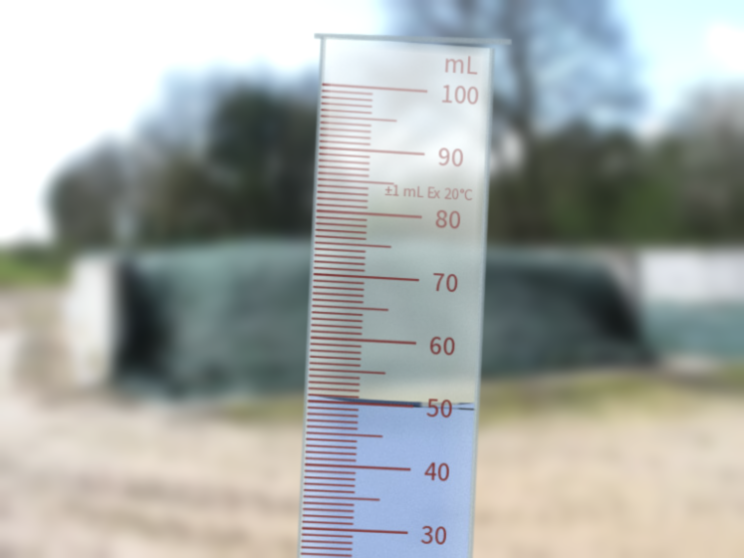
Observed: 50 mL
